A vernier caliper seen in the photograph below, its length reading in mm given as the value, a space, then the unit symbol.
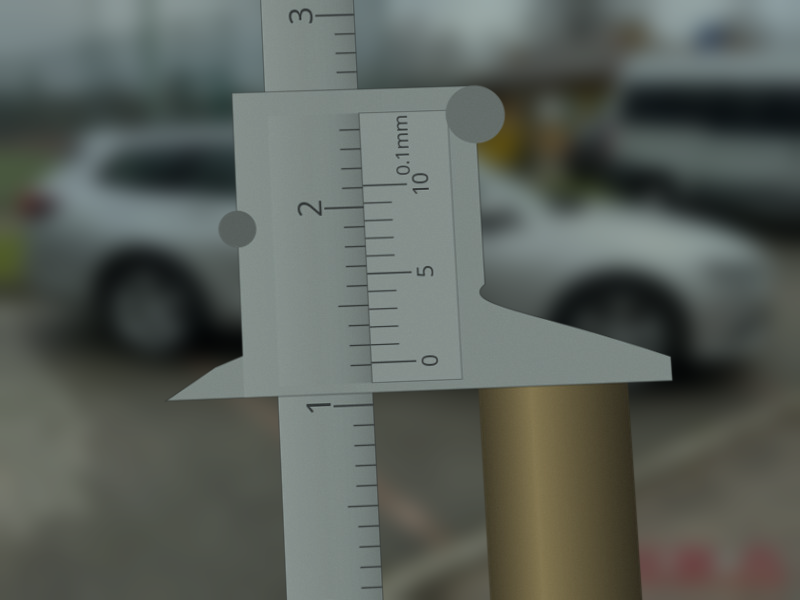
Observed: 12.1 mm
